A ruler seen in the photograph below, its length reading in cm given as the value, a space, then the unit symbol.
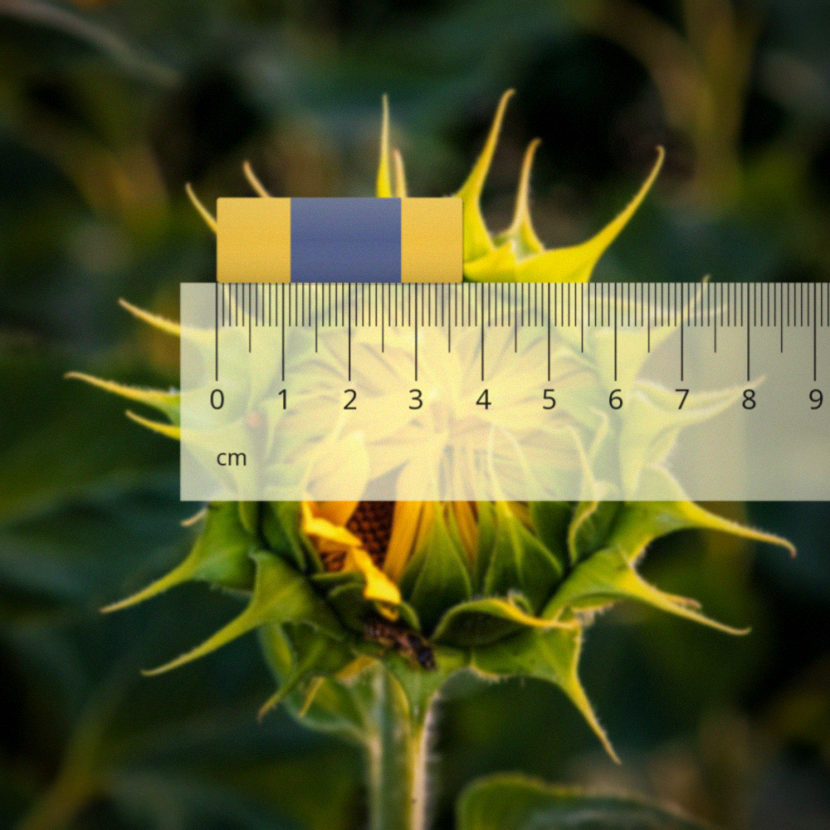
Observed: 3.7 cm
